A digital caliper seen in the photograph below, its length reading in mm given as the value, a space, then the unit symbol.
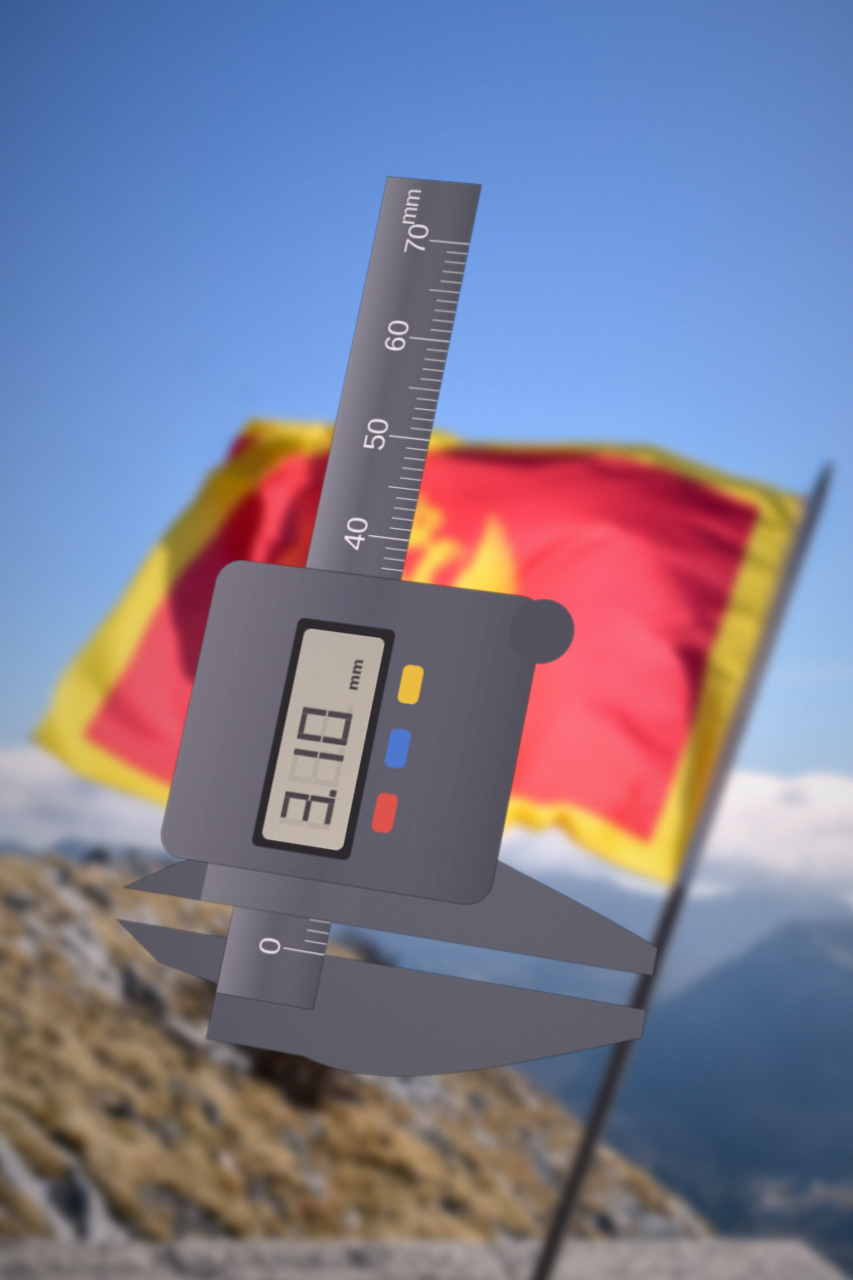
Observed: 3.10 mm
